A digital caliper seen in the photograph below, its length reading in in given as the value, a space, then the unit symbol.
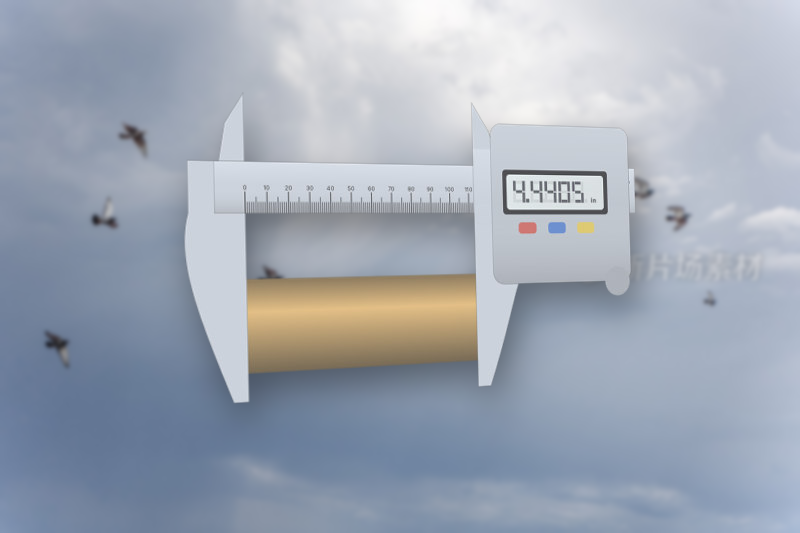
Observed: 4.4405 in
